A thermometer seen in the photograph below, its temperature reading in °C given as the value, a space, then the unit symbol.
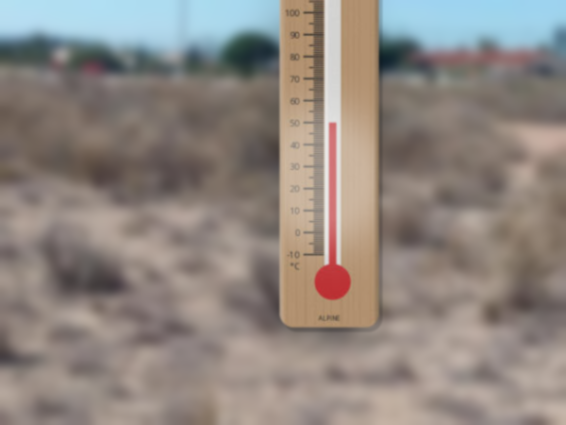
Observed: 50 °C
